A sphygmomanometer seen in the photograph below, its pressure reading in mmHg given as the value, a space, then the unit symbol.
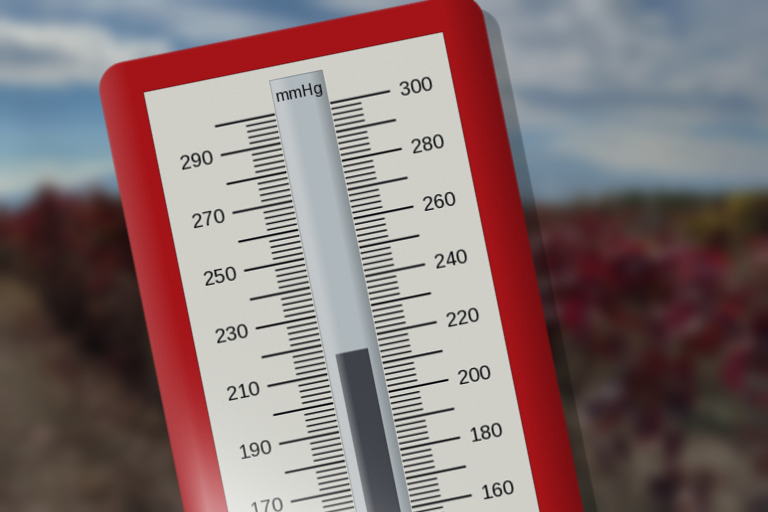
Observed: 216 mmHg
